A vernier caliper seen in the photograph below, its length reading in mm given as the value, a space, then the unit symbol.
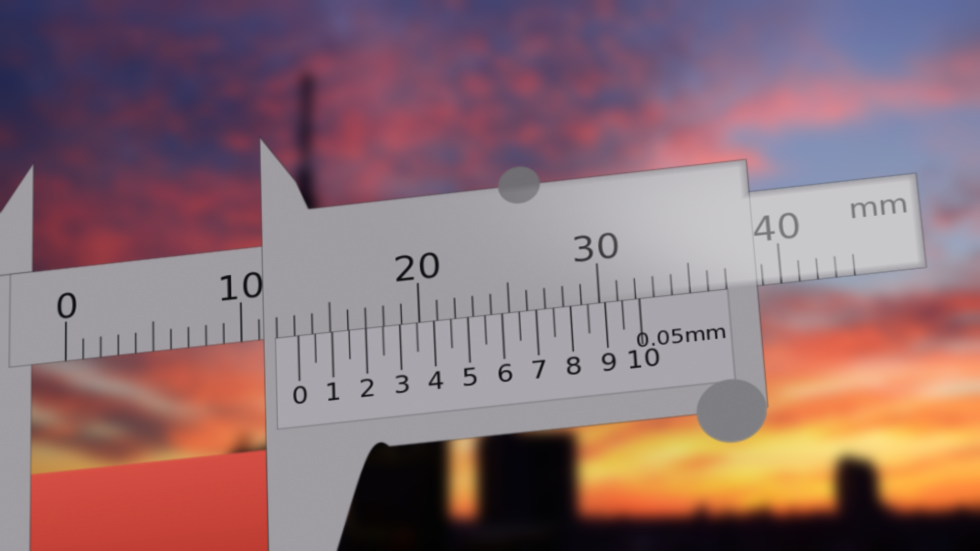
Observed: 13.2 mm
